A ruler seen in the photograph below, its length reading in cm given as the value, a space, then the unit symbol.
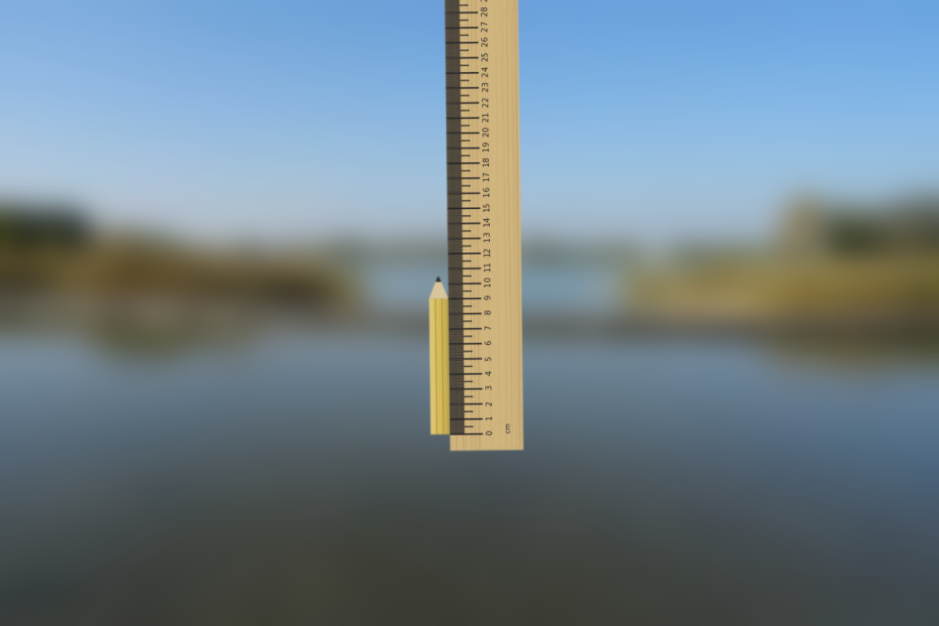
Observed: 10.5 cm
